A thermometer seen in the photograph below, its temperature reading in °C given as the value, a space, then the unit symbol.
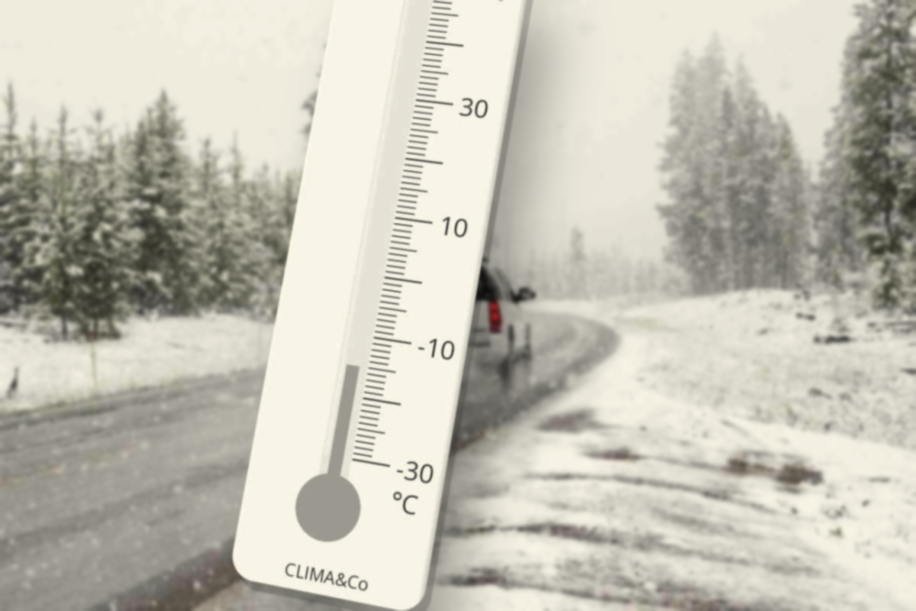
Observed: -15 °C
